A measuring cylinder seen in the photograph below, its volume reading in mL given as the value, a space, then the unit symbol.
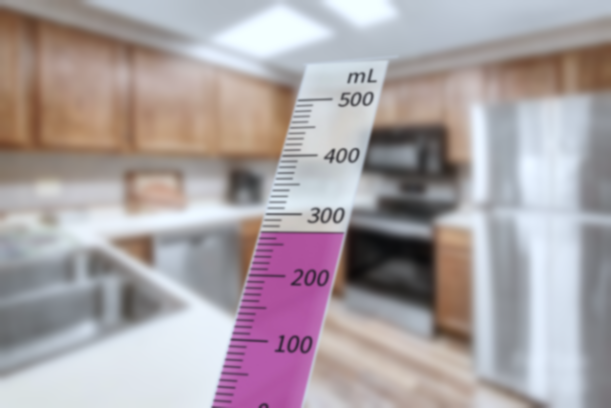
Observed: 270 mL
